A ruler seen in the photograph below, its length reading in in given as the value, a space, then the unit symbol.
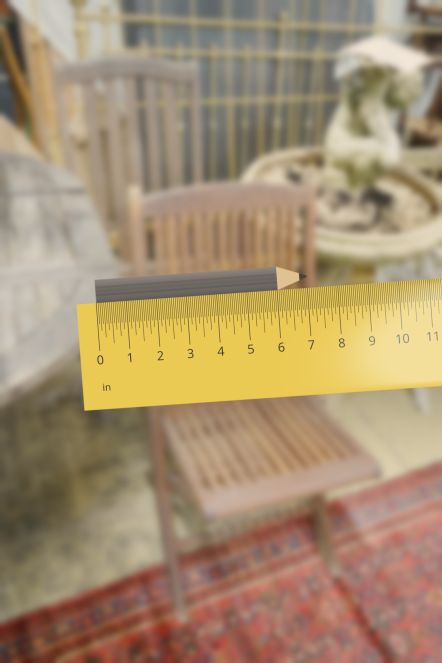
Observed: 7 in
